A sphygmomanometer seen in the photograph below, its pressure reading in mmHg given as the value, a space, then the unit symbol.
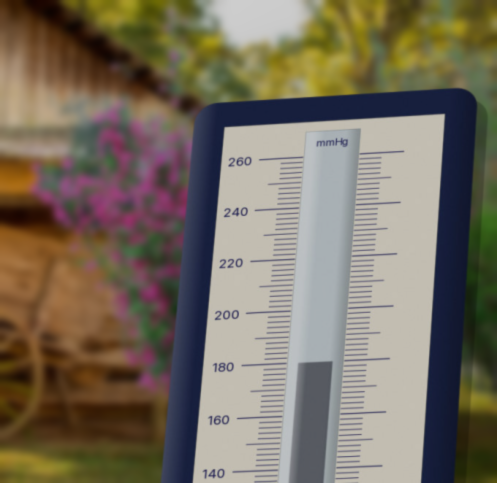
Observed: 180 mmHg
